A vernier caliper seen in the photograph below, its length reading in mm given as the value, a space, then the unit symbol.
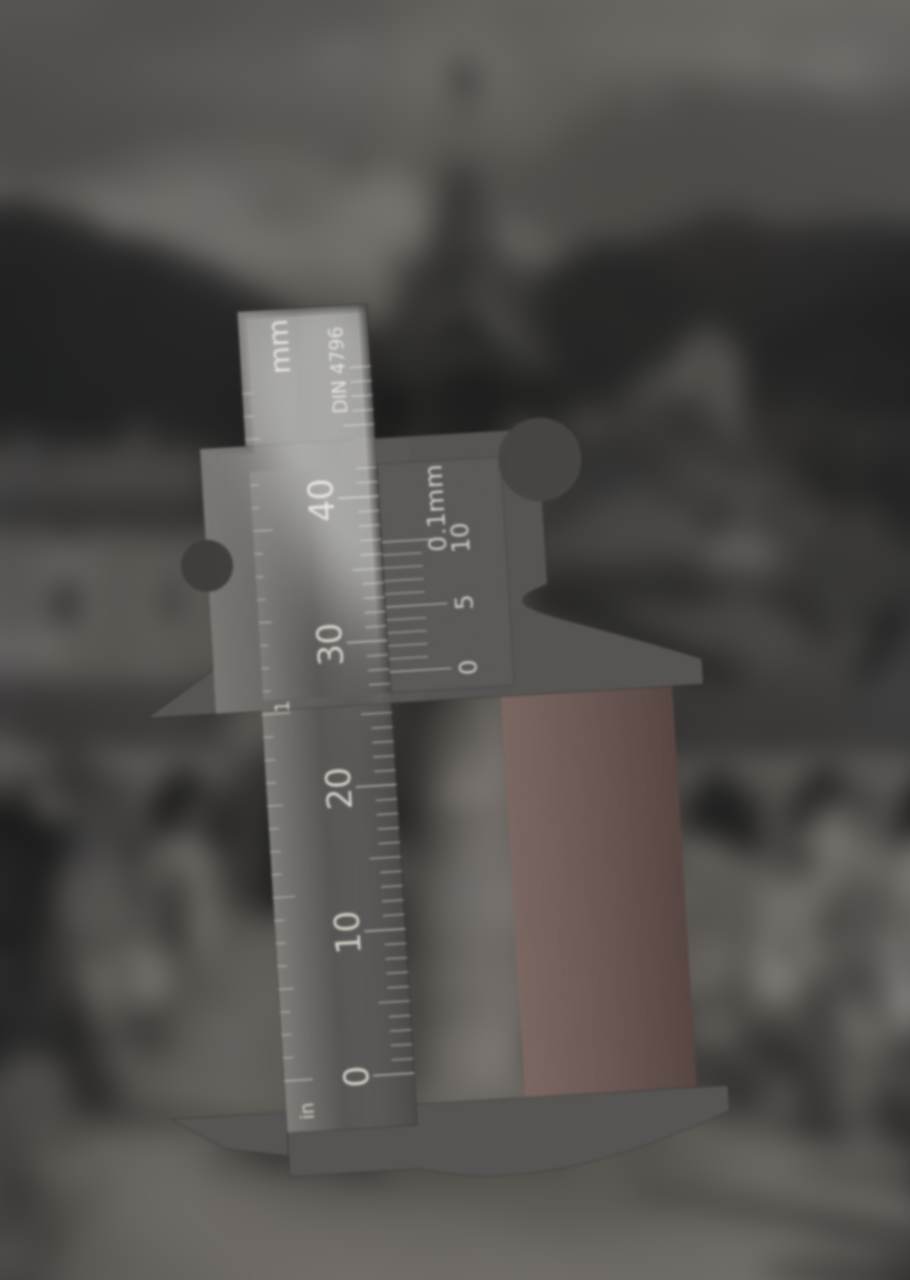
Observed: 27.8 mm
